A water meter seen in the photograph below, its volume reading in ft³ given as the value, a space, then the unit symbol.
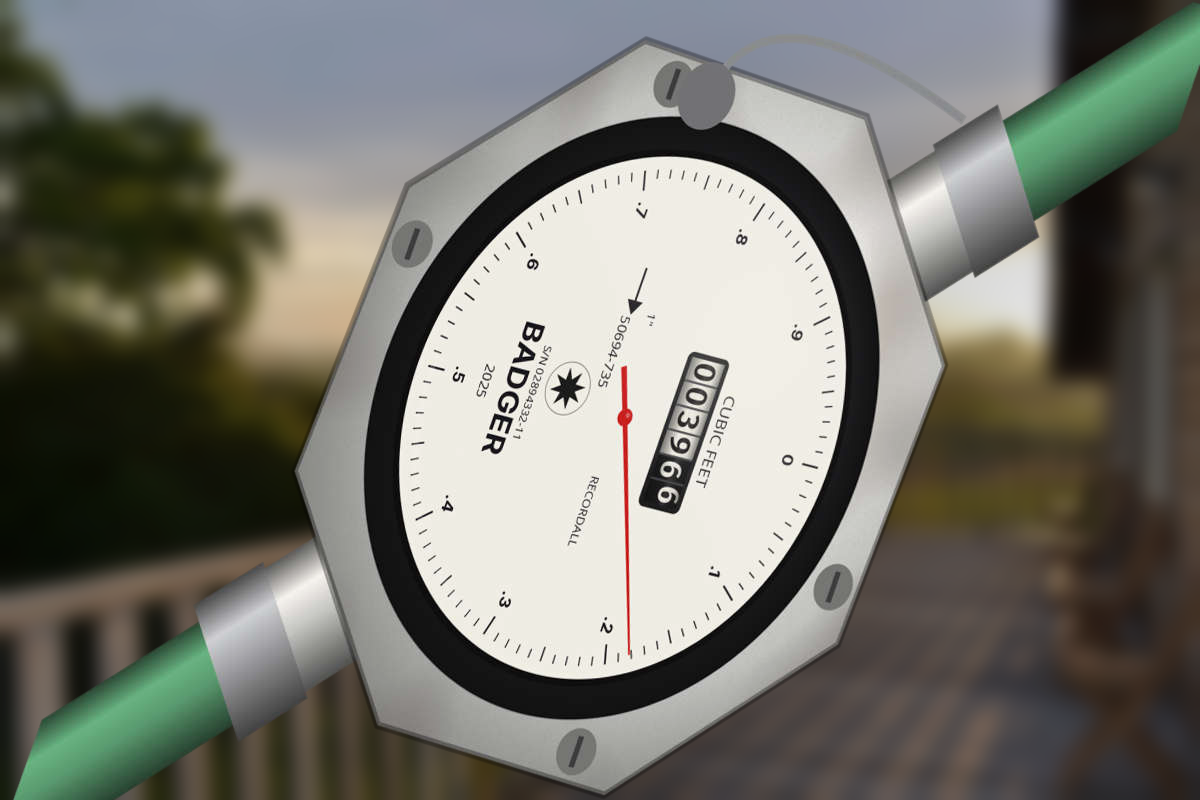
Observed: 3966.18 ft³
